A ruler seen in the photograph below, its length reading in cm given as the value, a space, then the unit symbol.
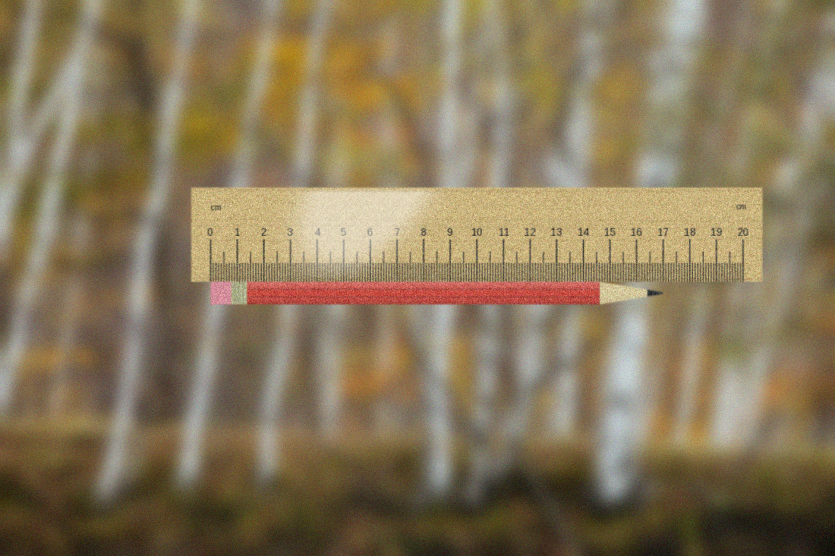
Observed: 17 cm
